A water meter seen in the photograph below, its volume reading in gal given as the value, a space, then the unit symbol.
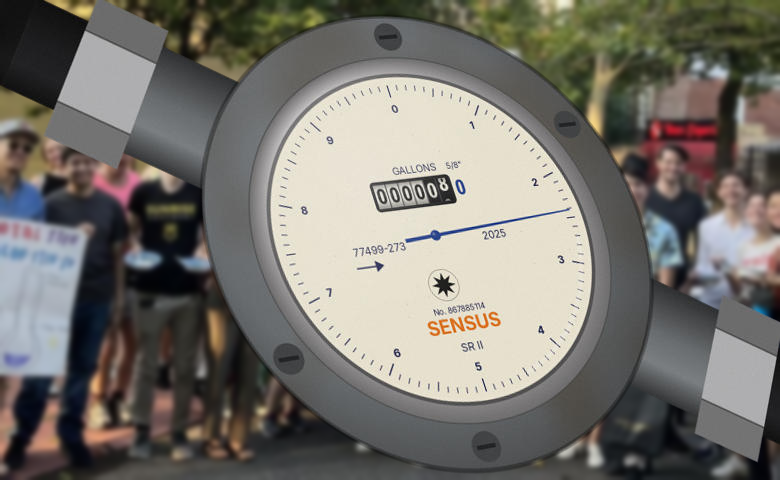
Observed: 82.4 gal
